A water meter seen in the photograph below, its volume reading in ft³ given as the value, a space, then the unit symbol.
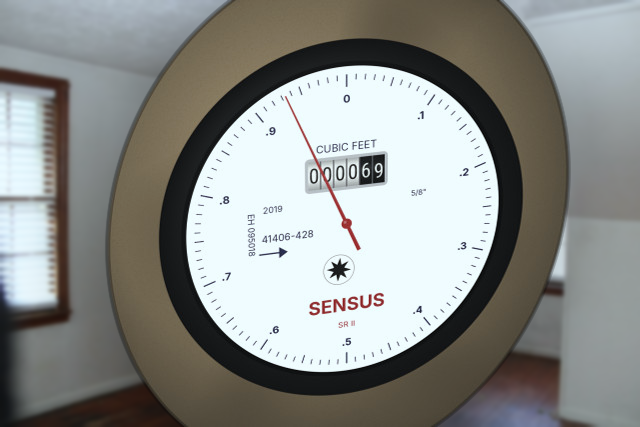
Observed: 68.93 ft³
